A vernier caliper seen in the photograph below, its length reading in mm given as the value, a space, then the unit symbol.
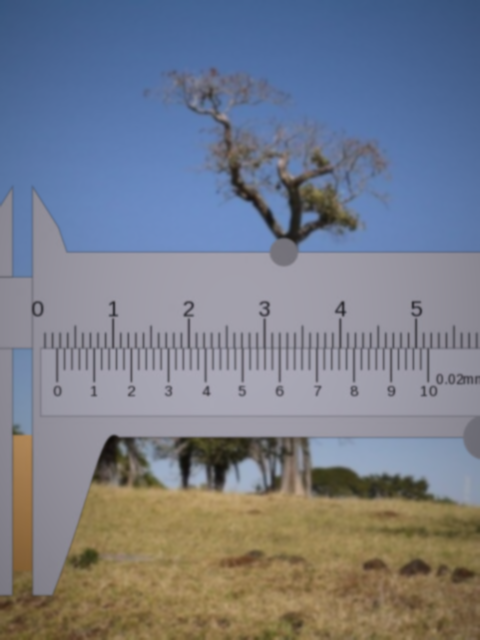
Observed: 2.6 mm
